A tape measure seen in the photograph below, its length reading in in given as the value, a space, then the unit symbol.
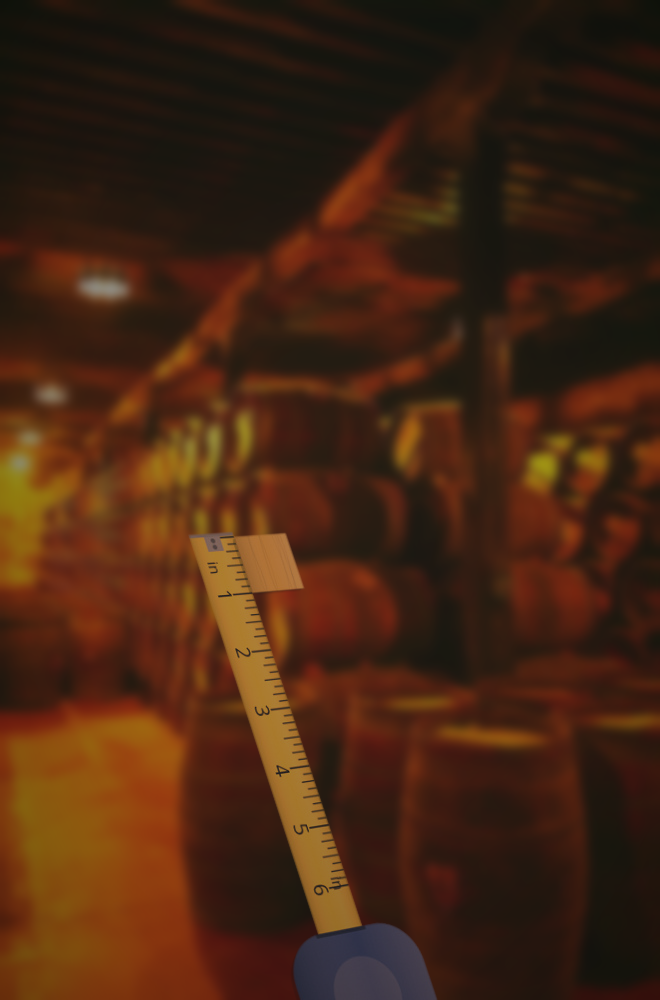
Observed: 1 in
